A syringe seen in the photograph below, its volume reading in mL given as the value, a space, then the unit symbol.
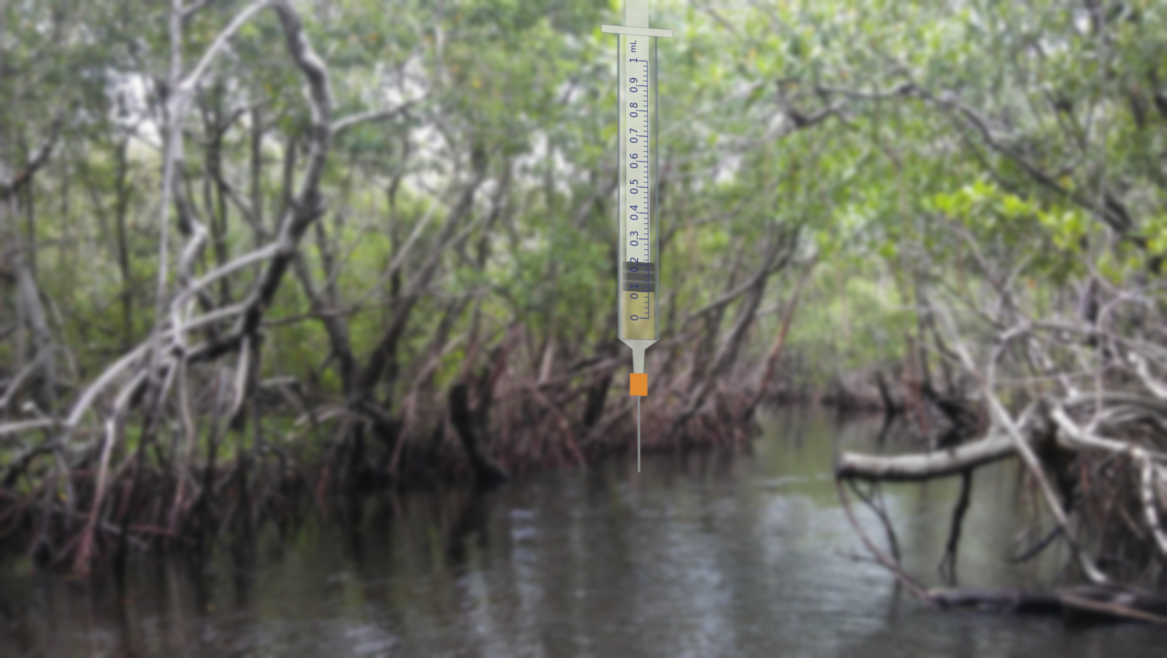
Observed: 0.1 mL
